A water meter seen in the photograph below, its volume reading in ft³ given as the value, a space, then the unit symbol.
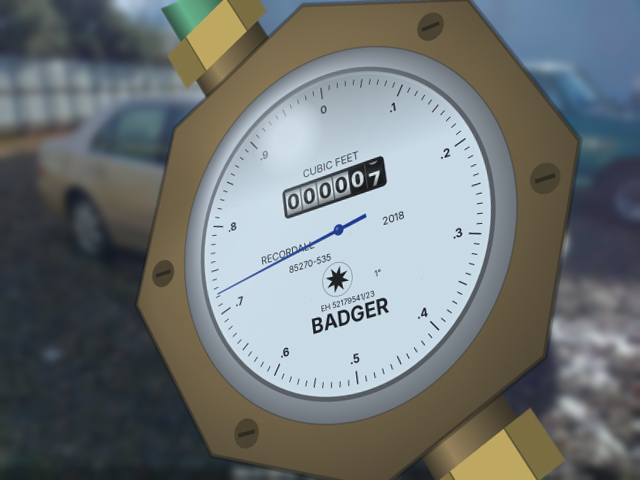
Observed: 6.72 ft³
